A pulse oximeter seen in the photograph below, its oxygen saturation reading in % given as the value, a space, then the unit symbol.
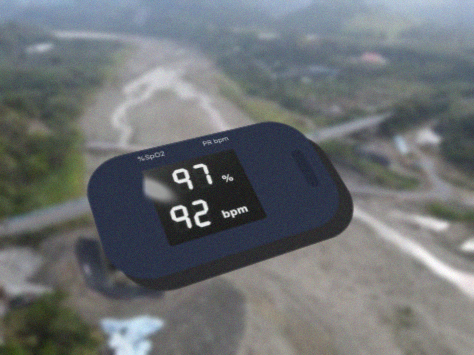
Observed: 97 %
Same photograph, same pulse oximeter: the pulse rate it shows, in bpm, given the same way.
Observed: 92 bpm
